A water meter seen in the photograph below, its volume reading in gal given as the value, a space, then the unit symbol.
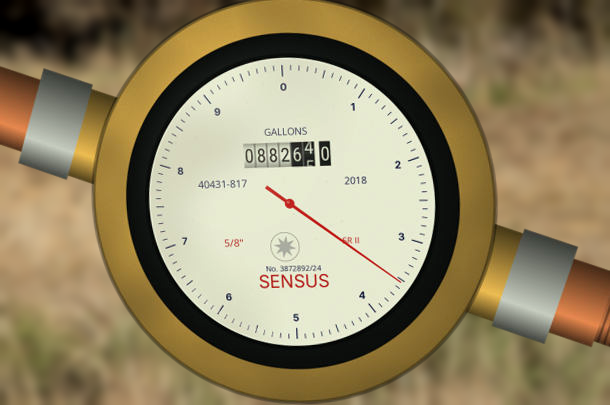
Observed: 882643.5 gal
